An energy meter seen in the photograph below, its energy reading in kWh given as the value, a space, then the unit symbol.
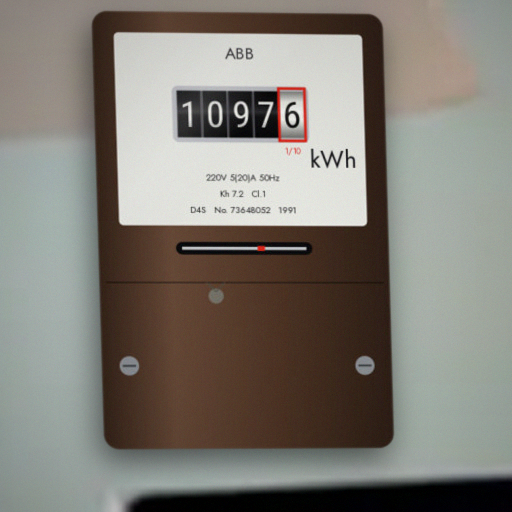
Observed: 1097.6 kWh
